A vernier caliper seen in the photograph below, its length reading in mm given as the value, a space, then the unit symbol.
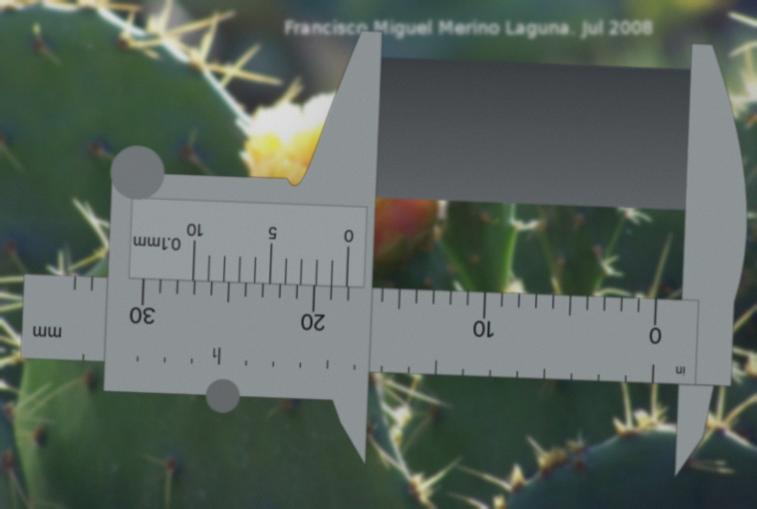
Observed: 18.1 mm
